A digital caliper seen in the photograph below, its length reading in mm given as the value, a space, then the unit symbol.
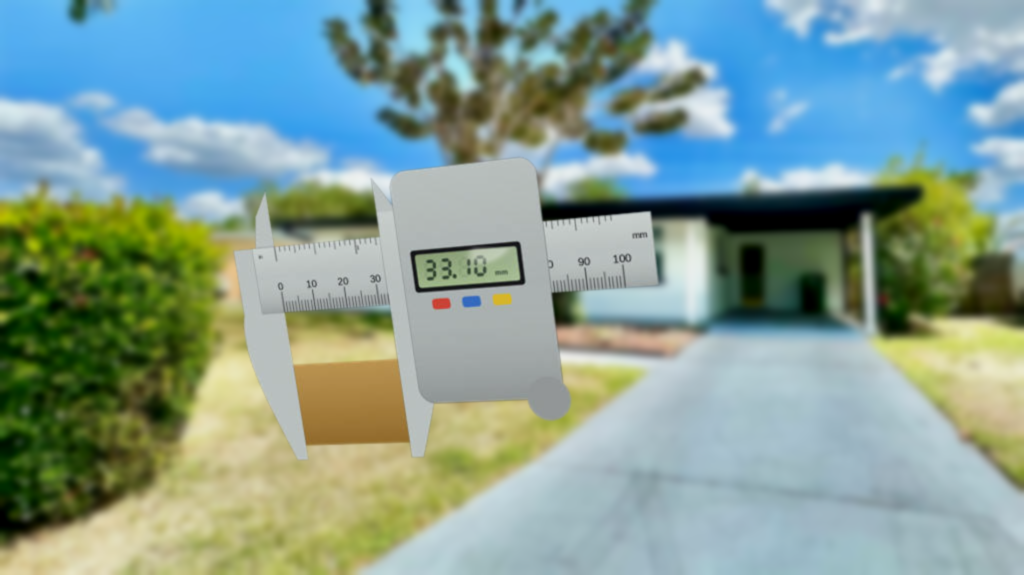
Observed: 33.10 mm
